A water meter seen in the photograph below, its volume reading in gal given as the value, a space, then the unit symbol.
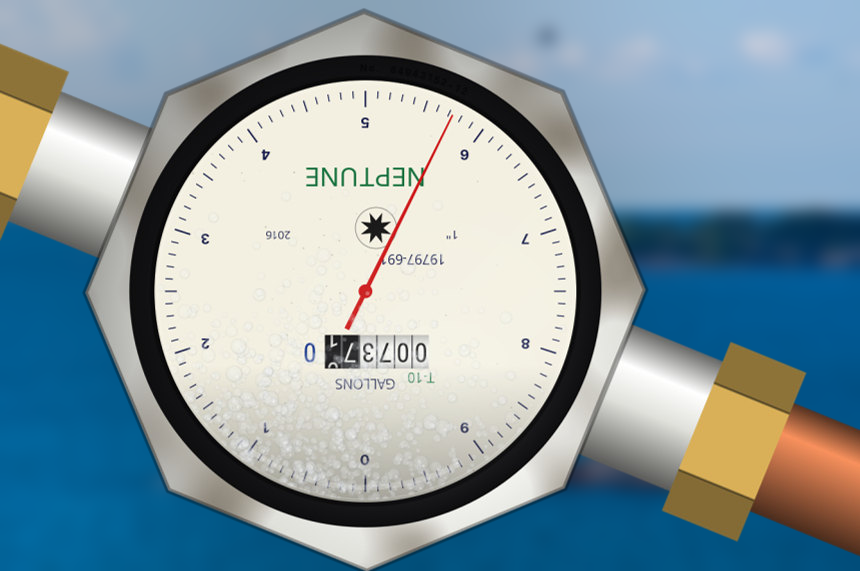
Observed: 73705.7 gal
